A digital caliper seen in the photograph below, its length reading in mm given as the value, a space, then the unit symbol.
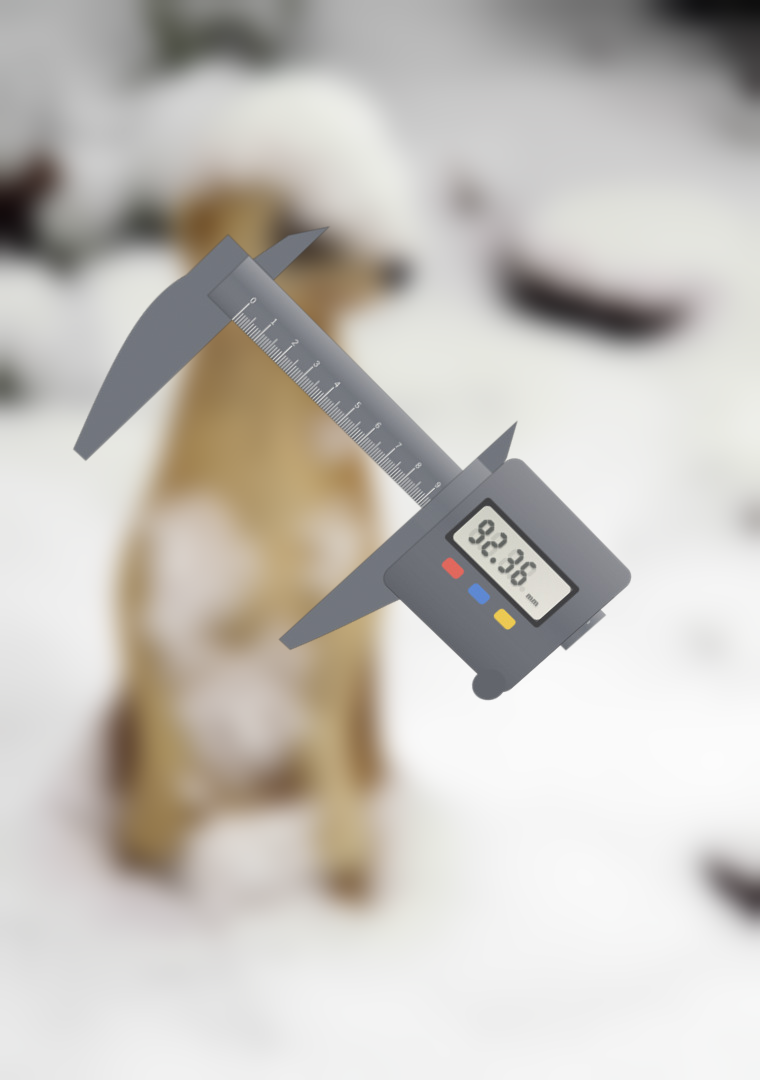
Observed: 92.36 mm
